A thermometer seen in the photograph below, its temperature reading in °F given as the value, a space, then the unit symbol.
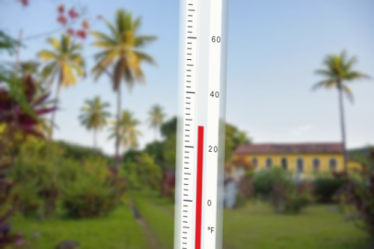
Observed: 28 °F
